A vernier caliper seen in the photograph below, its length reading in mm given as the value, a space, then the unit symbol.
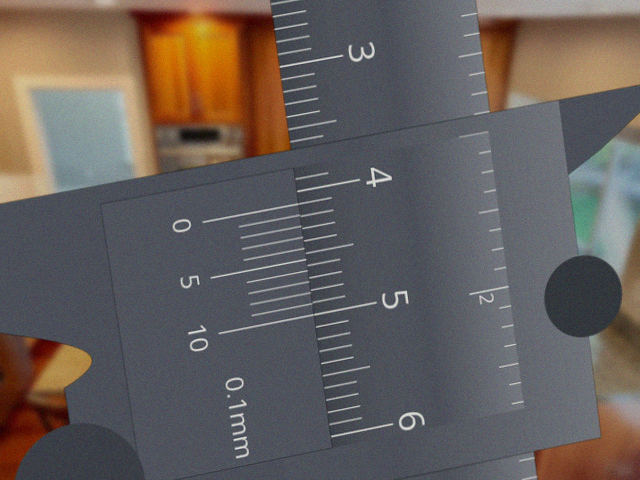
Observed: 41.0 mm
